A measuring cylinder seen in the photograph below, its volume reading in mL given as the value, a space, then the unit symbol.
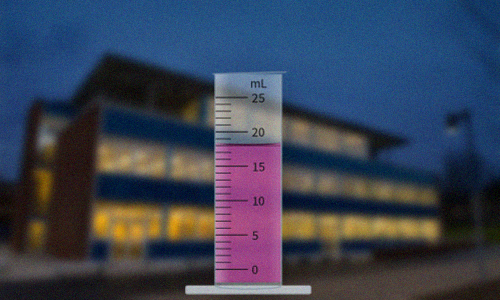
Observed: 18 mL
